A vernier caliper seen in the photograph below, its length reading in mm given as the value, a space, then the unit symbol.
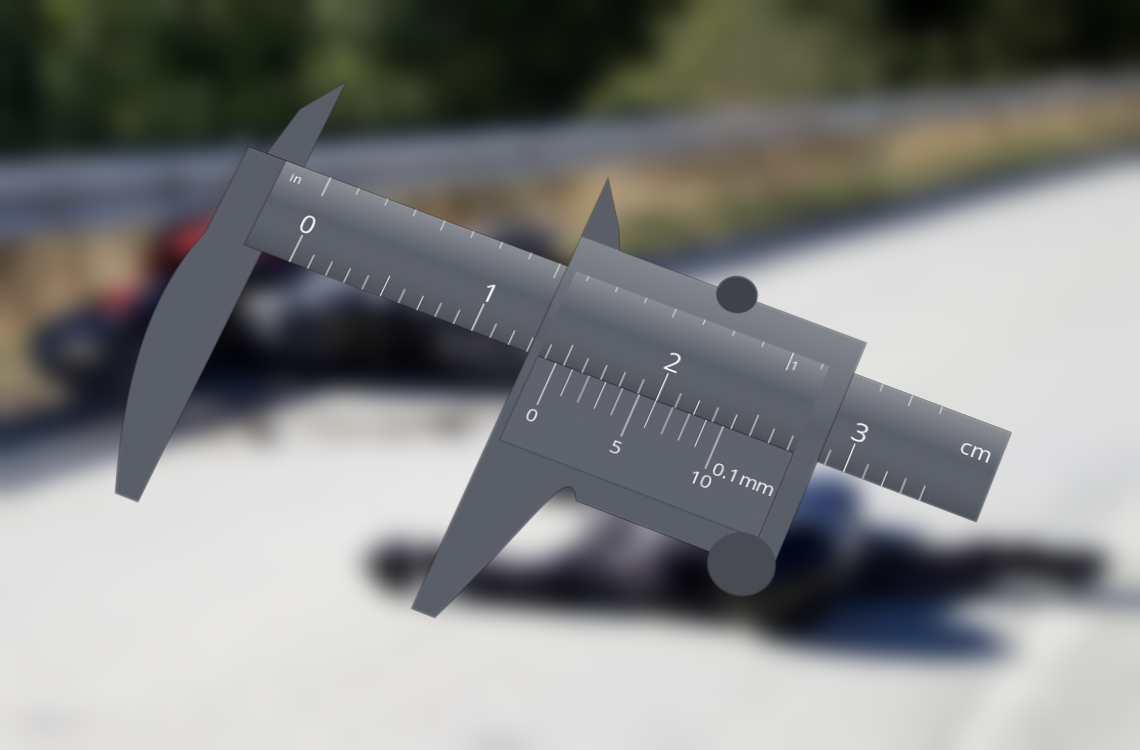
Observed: 14.6 mm
